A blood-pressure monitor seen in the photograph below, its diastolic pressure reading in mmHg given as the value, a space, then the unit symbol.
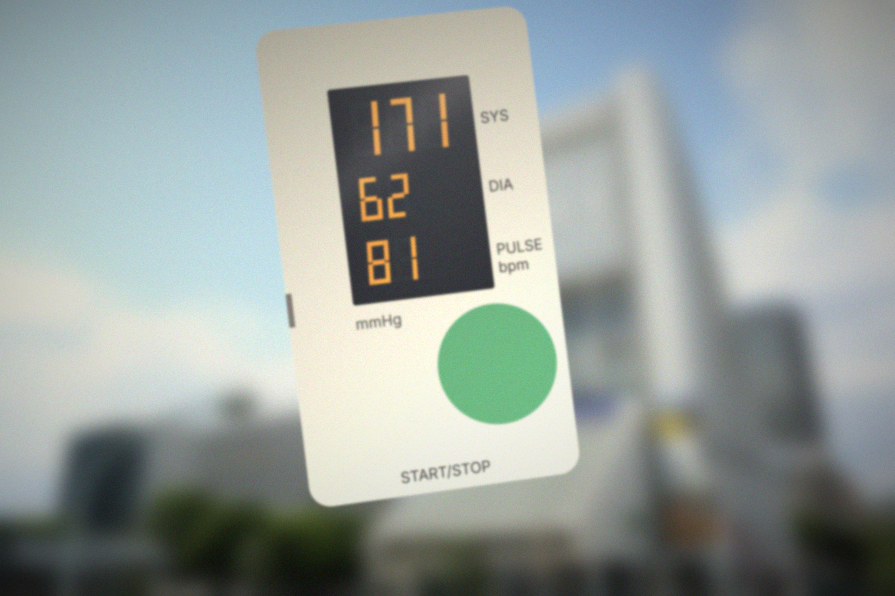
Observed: 62 mmHg
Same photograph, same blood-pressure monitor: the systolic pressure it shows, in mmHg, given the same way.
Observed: 171 mmHg
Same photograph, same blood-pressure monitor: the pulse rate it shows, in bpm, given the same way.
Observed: 81 bpm
